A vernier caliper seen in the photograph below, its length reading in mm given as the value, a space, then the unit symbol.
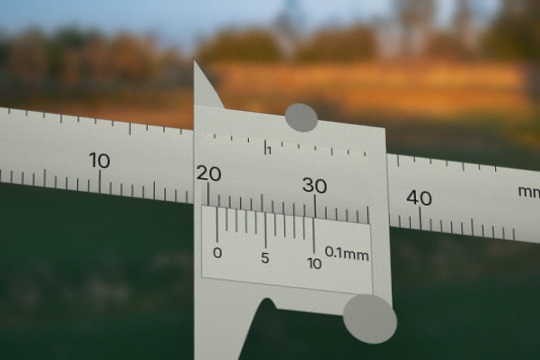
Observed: 20.8 mm
